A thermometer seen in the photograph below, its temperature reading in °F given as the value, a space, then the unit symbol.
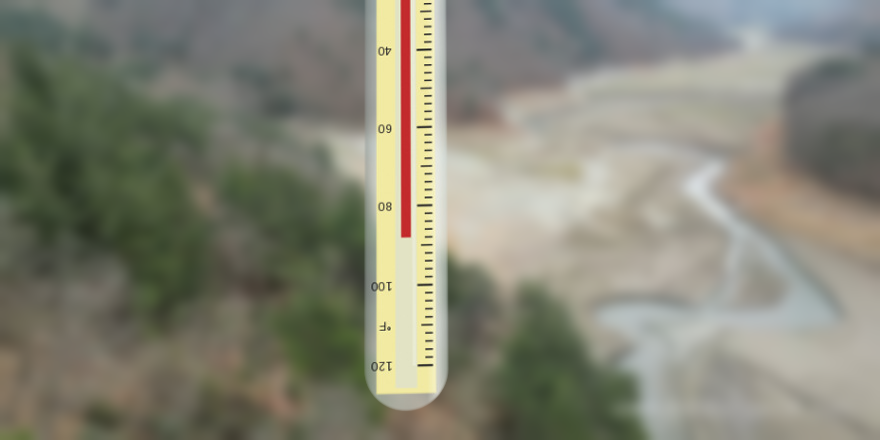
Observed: 88 °F
